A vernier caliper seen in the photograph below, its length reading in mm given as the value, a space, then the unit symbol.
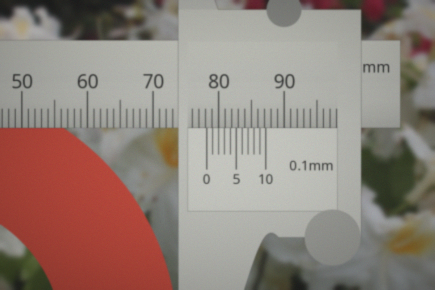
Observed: 78.2 mm
